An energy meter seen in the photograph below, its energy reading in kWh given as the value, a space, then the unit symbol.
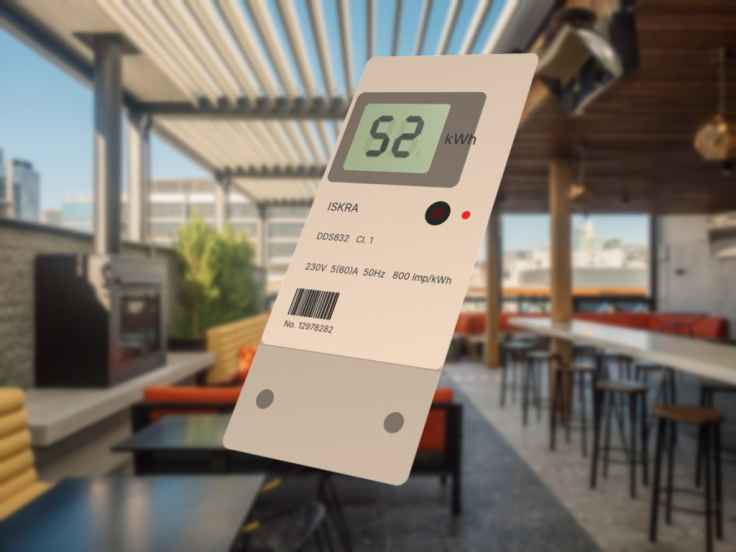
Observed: 52 kWh
